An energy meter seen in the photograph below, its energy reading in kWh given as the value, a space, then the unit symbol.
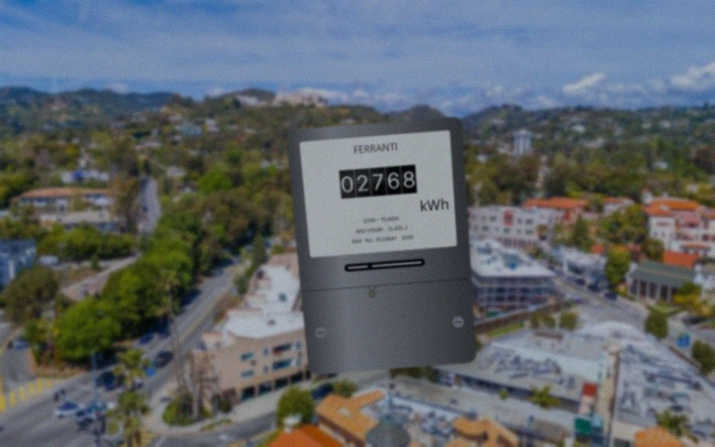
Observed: 2768 kWh
